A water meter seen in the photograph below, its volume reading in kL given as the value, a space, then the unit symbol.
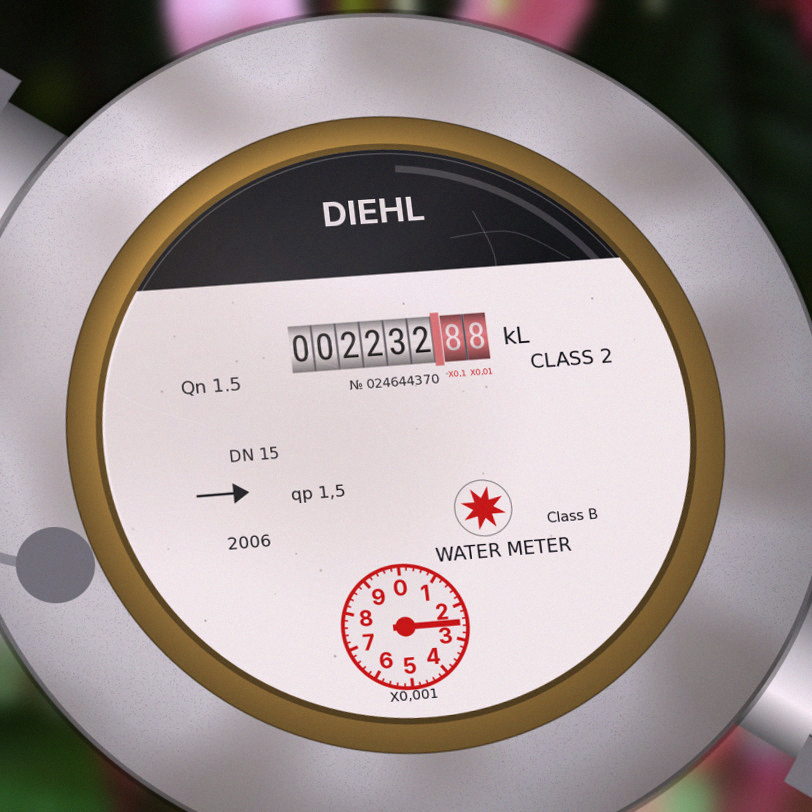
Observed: 2232.882 kL
